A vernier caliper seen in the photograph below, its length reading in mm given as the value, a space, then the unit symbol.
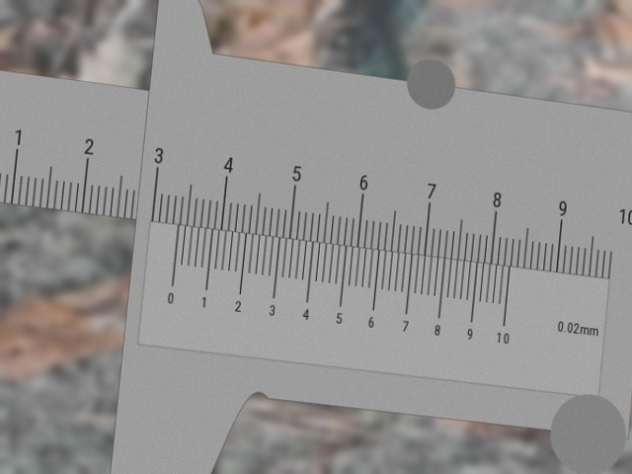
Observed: 33.8 mm
